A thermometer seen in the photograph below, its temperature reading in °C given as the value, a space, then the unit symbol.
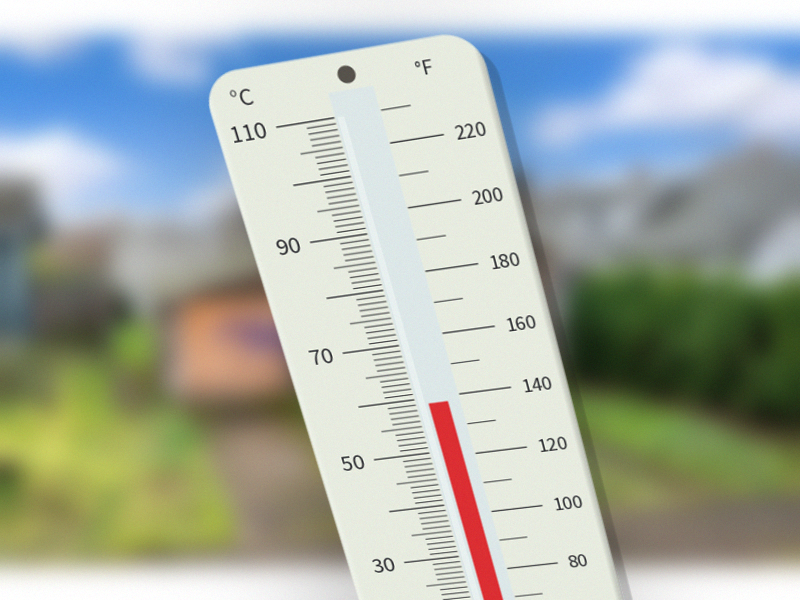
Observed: 59 °C
